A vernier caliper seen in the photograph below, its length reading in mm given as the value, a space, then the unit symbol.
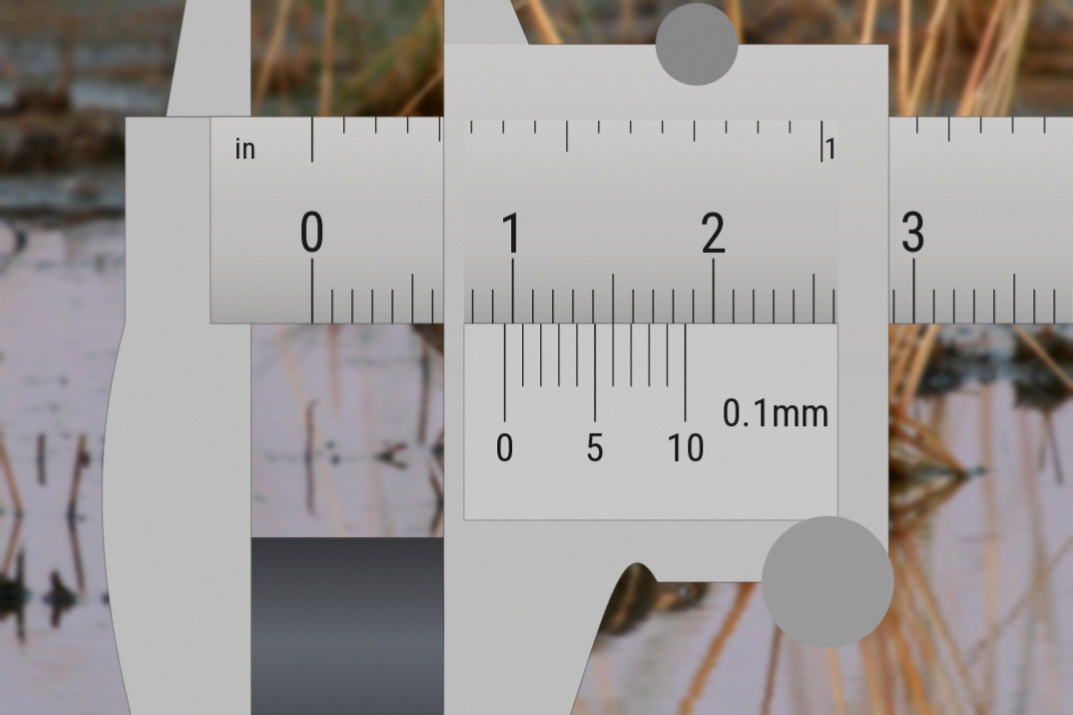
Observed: 9.6 mm
